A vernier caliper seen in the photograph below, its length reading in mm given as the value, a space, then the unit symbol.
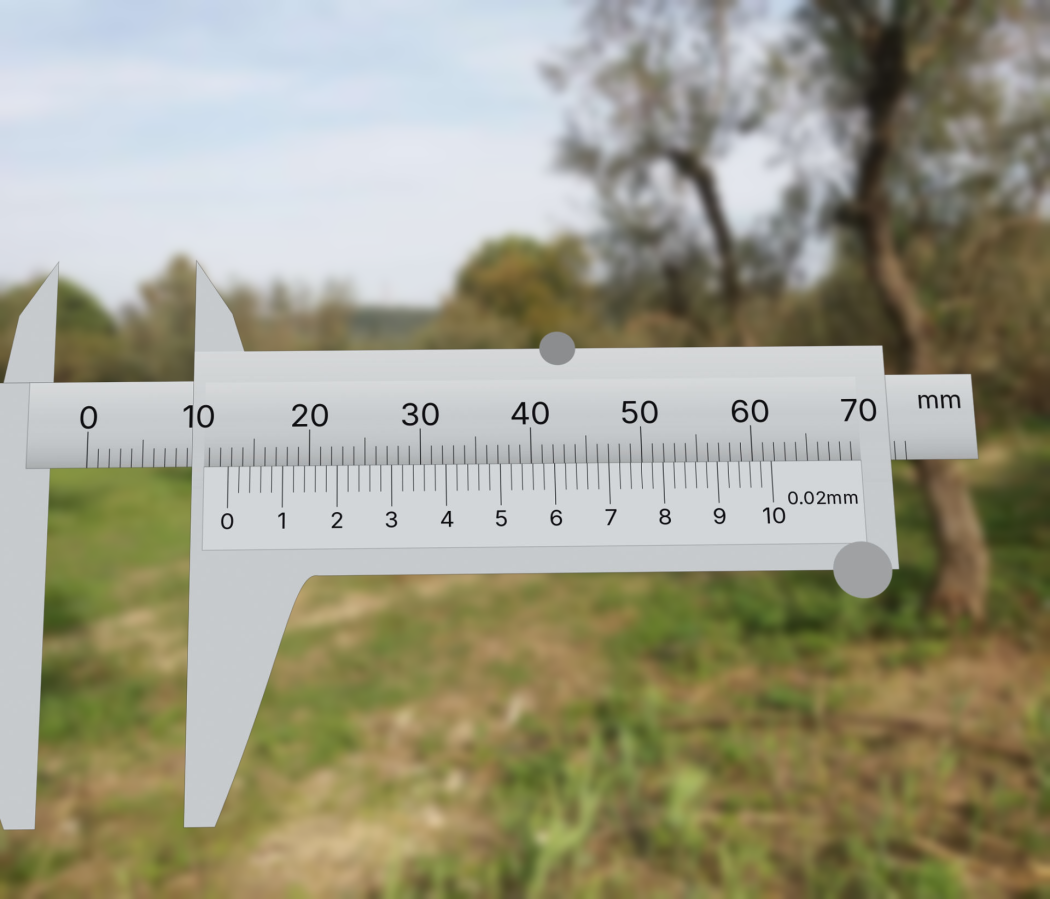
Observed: 12.7 mm
